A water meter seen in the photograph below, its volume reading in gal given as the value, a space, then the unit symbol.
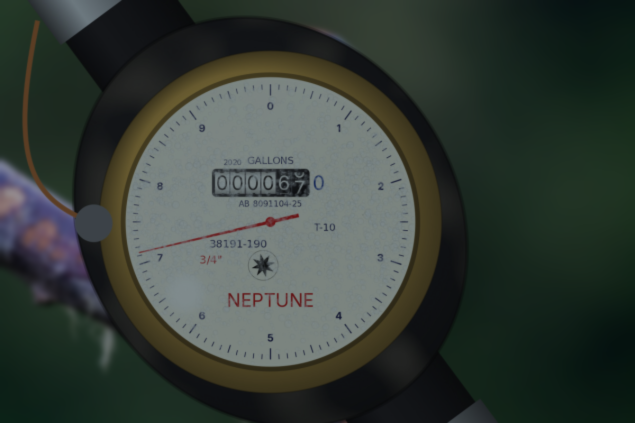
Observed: 667.1 gal
